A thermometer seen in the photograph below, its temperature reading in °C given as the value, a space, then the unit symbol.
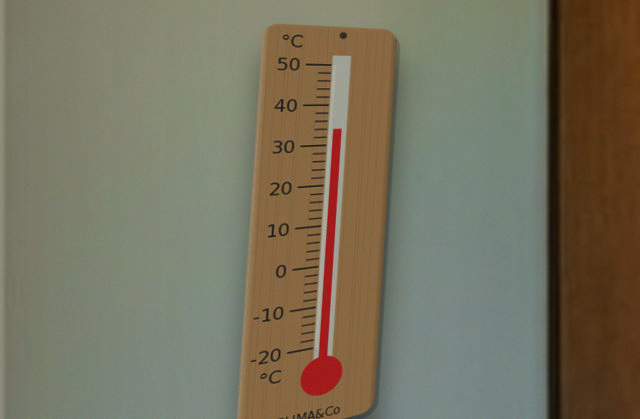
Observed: 34 °C
